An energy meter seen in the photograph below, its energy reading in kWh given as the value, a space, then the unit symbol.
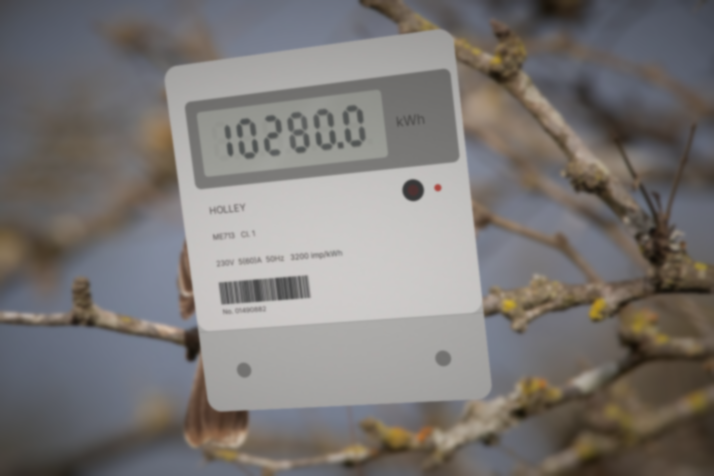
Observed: 10280.0 kWh
